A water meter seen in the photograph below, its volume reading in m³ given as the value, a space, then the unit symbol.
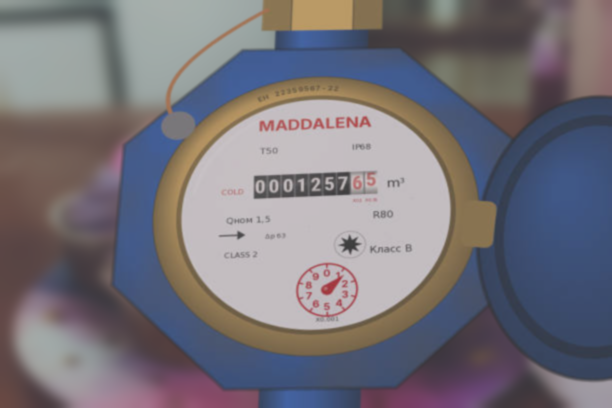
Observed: 1257.651 m³
